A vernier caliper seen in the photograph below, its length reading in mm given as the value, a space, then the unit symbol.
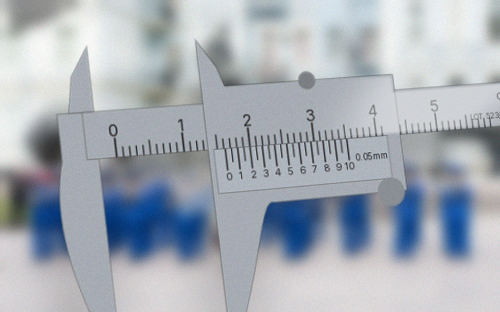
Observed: 16.2 mm
